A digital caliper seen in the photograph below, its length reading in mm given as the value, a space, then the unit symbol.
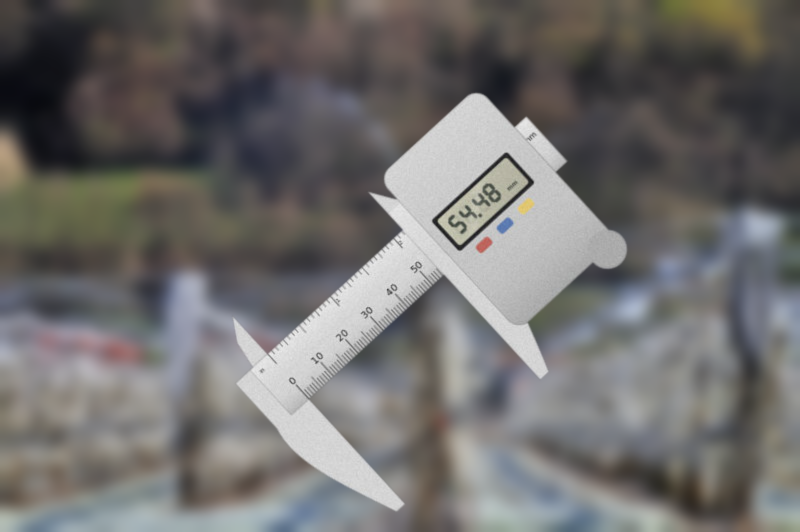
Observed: 54.48 mm
